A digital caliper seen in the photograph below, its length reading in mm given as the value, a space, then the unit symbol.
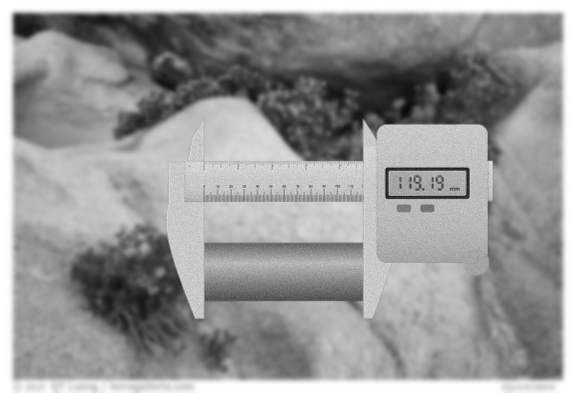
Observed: 119.19 mm
